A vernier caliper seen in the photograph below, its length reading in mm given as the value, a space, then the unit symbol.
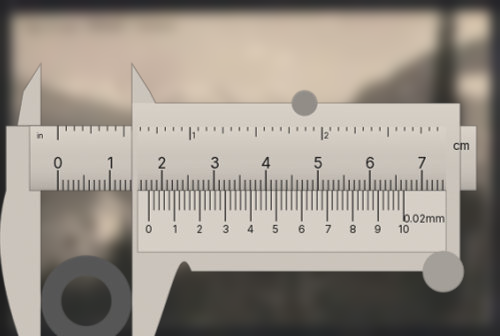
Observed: 17.5 mm
